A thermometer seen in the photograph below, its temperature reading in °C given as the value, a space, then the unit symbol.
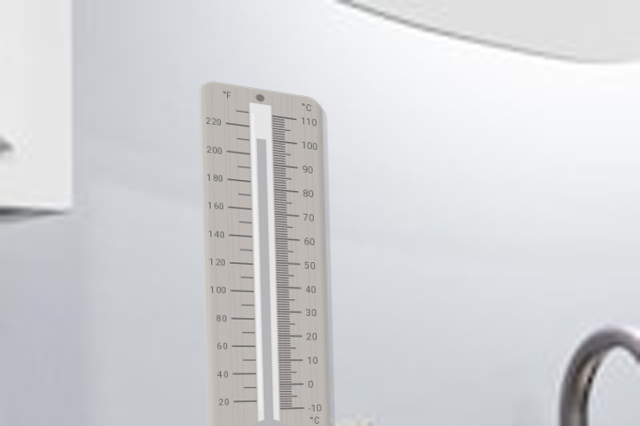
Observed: 100 °C
